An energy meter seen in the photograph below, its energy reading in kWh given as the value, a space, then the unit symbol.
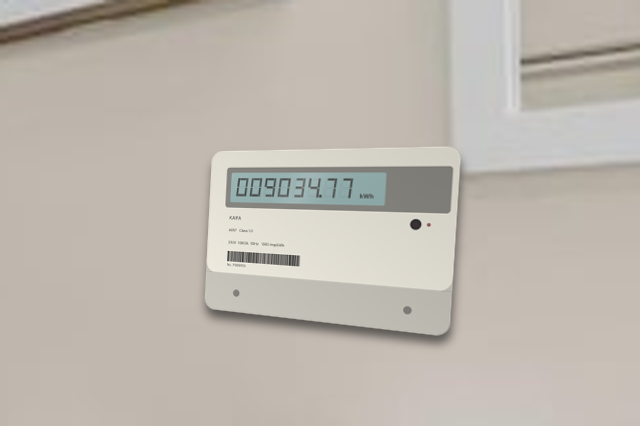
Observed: 9034.77 kWh
